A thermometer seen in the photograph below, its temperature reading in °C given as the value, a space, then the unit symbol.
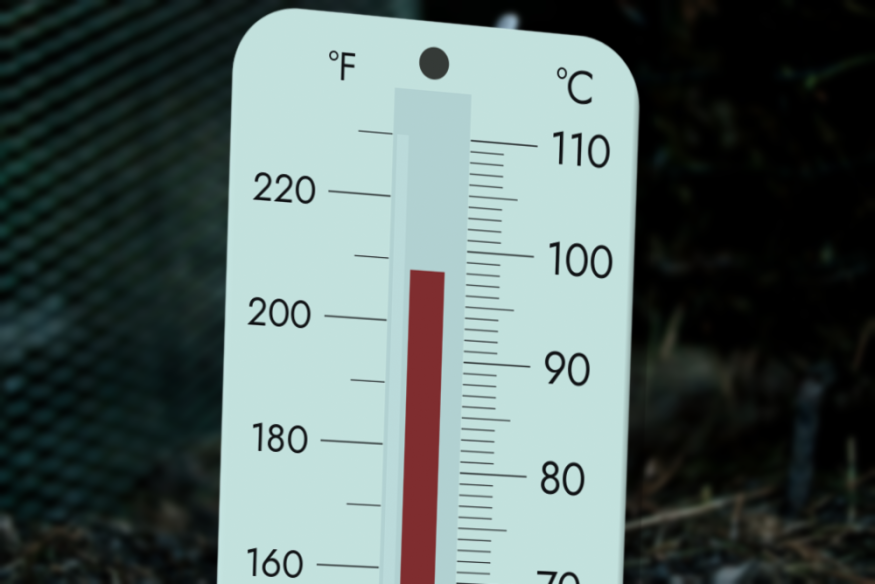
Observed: 98 °C
